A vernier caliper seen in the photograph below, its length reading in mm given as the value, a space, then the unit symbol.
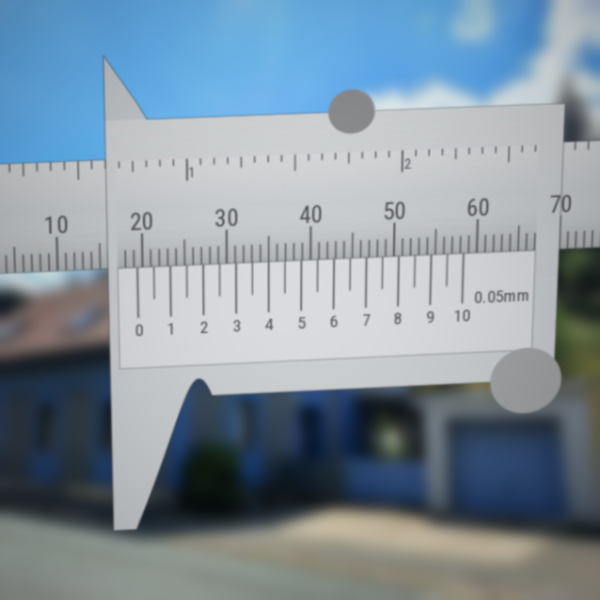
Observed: 19.4 mm
